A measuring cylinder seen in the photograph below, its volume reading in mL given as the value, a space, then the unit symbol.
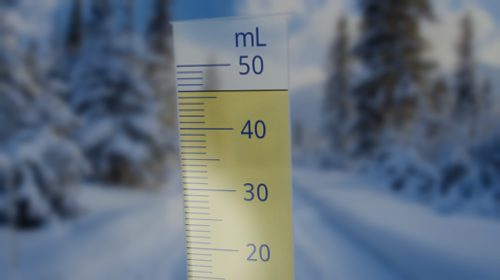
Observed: 46 mL
